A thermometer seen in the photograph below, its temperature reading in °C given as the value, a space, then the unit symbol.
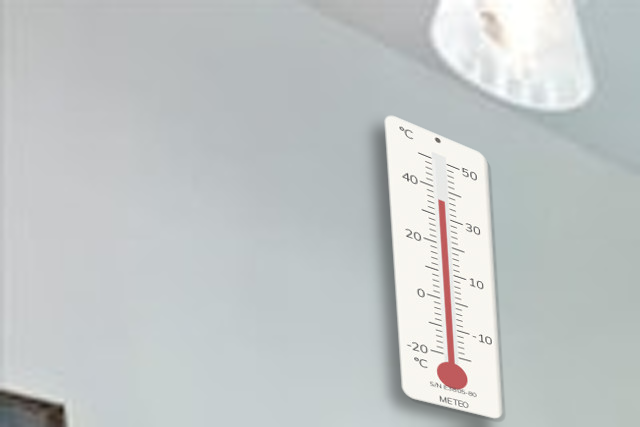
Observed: 36 °C
